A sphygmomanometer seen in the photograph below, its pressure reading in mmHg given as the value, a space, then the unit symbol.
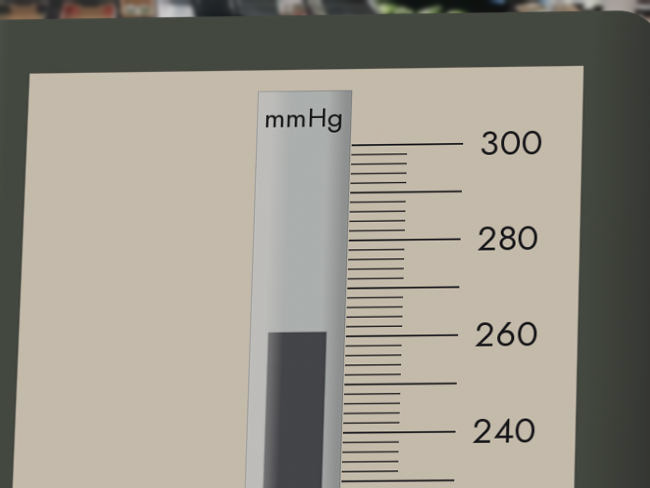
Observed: 261 mmHg
